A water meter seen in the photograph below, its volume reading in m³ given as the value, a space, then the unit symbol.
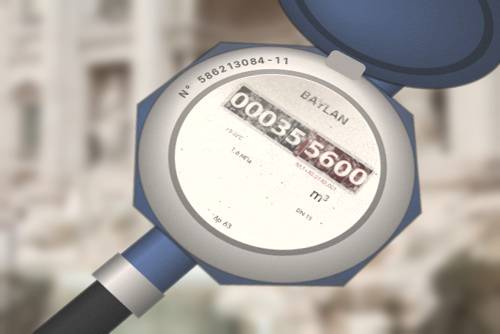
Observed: 35.5600 m³
